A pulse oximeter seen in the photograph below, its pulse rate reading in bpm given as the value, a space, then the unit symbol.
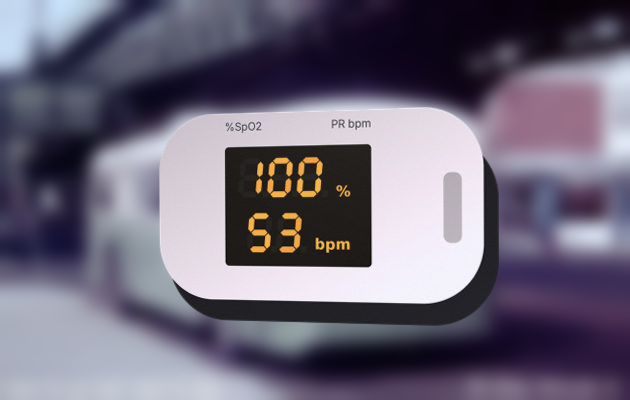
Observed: 53 bpm
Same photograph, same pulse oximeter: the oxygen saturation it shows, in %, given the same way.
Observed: 100 %
